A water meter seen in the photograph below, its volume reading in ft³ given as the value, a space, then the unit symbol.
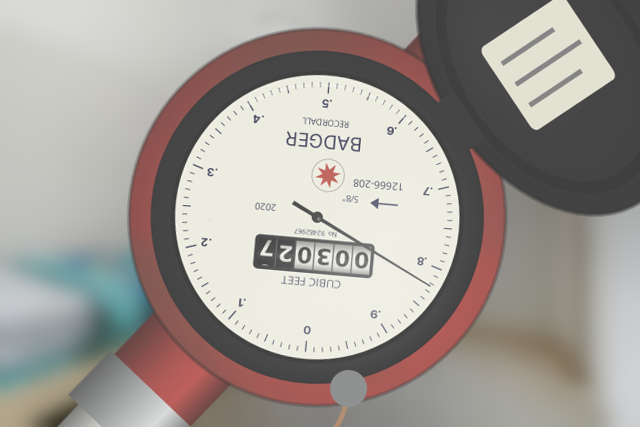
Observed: 3026.82 ft³
